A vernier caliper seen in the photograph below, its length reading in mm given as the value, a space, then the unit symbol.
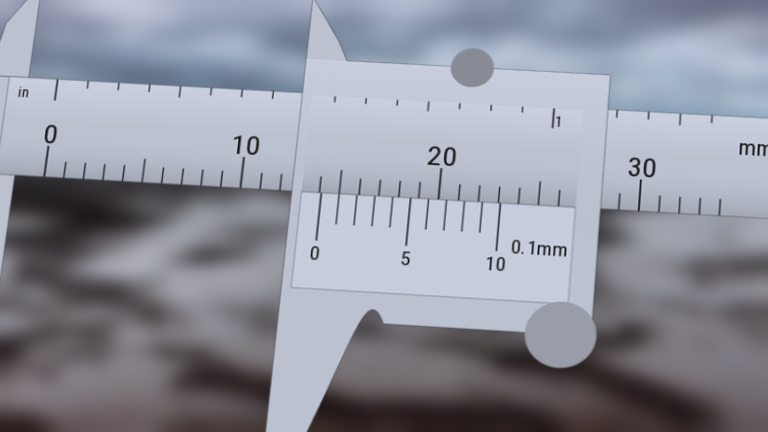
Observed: 14.1 mm
